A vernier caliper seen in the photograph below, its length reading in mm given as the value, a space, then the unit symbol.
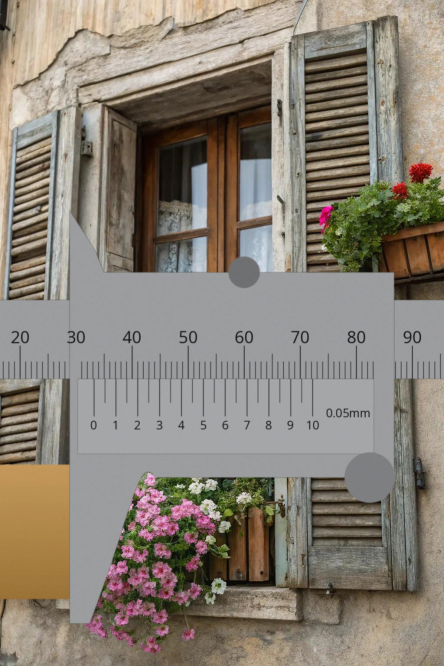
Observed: 33.2 mm
